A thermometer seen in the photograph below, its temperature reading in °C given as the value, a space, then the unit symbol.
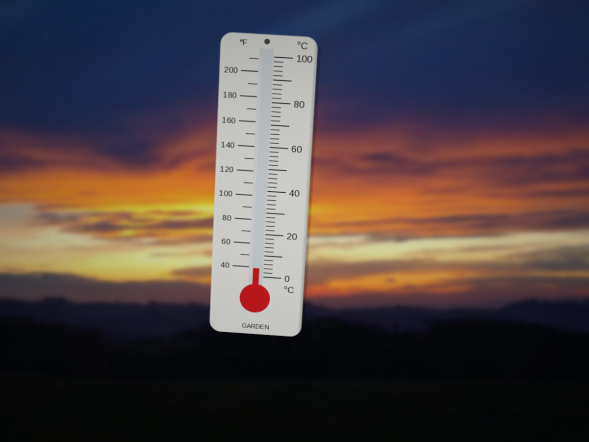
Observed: 4 °C
